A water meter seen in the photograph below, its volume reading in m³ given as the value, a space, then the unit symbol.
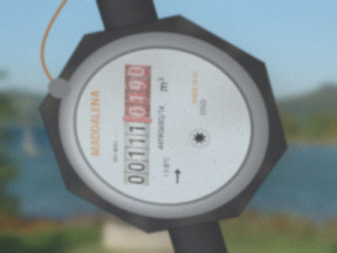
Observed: 111.0190 m³
